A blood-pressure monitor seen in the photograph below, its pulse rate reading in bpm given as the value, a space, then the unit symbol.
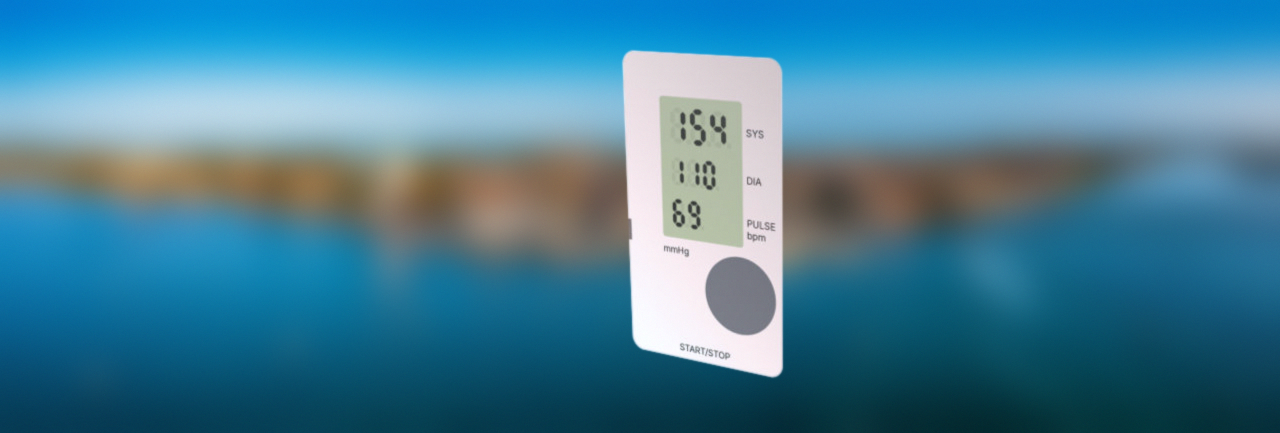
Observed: 69 bpm
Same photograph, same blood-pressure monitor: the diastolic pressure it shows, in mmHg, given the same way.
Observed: 110 mmHg
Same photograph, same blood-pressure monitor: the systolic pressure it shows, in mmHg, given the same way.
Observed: 154 mmHg
